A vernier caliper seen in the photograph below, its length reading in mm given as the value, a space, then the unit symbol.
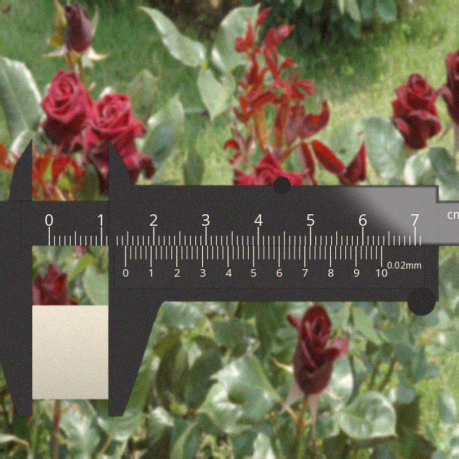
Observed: 14.6 mm
